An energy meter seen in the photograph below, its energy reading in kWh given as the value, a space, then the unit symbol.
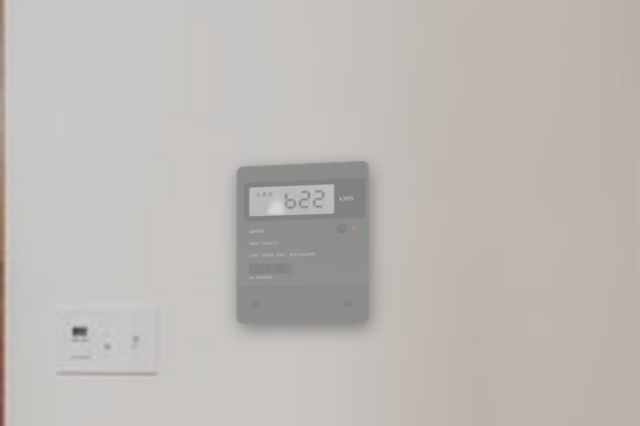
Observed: 622 kWh
